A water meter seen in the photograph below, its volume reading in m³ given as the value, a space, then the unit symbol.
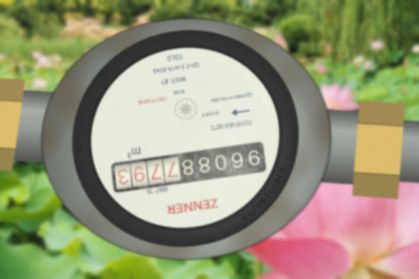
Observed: 96088.7793 m³
